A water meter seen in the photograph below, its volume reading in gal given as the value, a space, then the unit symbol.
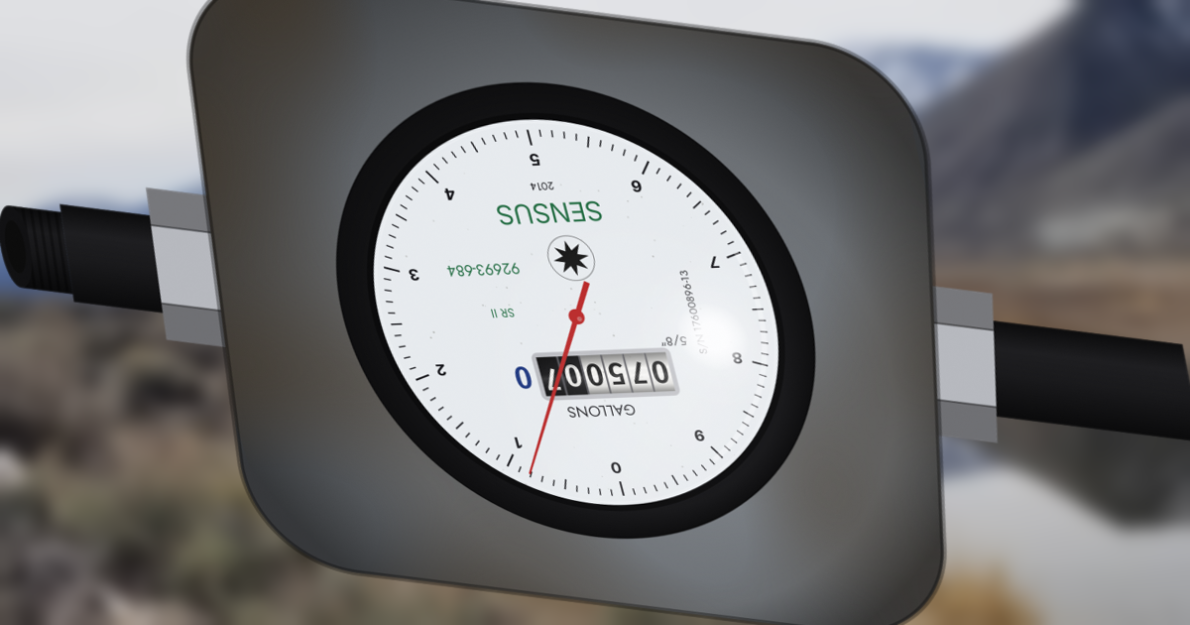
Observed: 750070.8 gal
